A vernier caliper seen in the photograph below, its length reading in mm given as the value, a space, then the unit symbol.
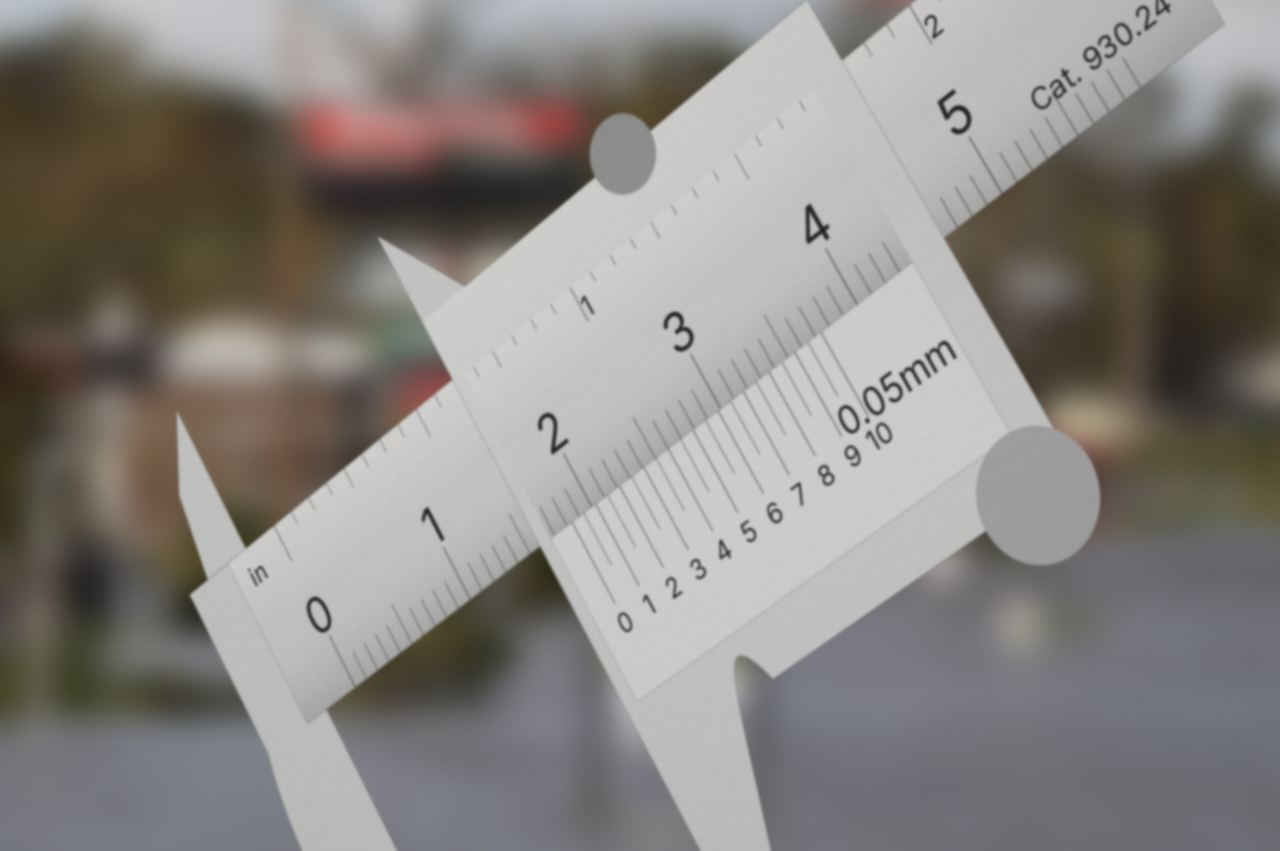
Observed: 18.4 mm
